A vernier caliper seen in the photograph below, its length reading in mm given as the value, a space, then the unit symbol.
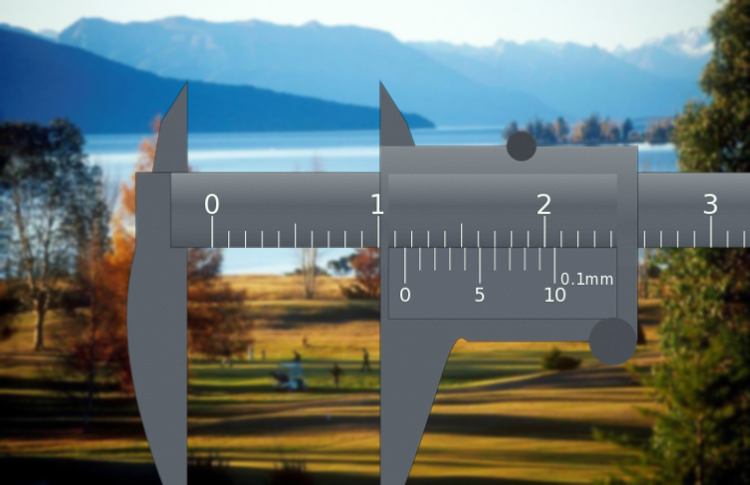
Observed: 11.6 mm
